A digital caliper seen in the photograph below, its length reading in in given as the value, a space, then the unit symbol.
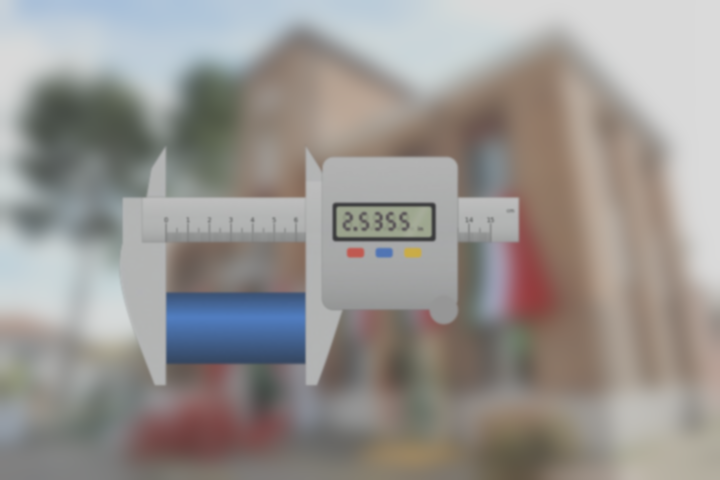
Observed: 2.5355 in
